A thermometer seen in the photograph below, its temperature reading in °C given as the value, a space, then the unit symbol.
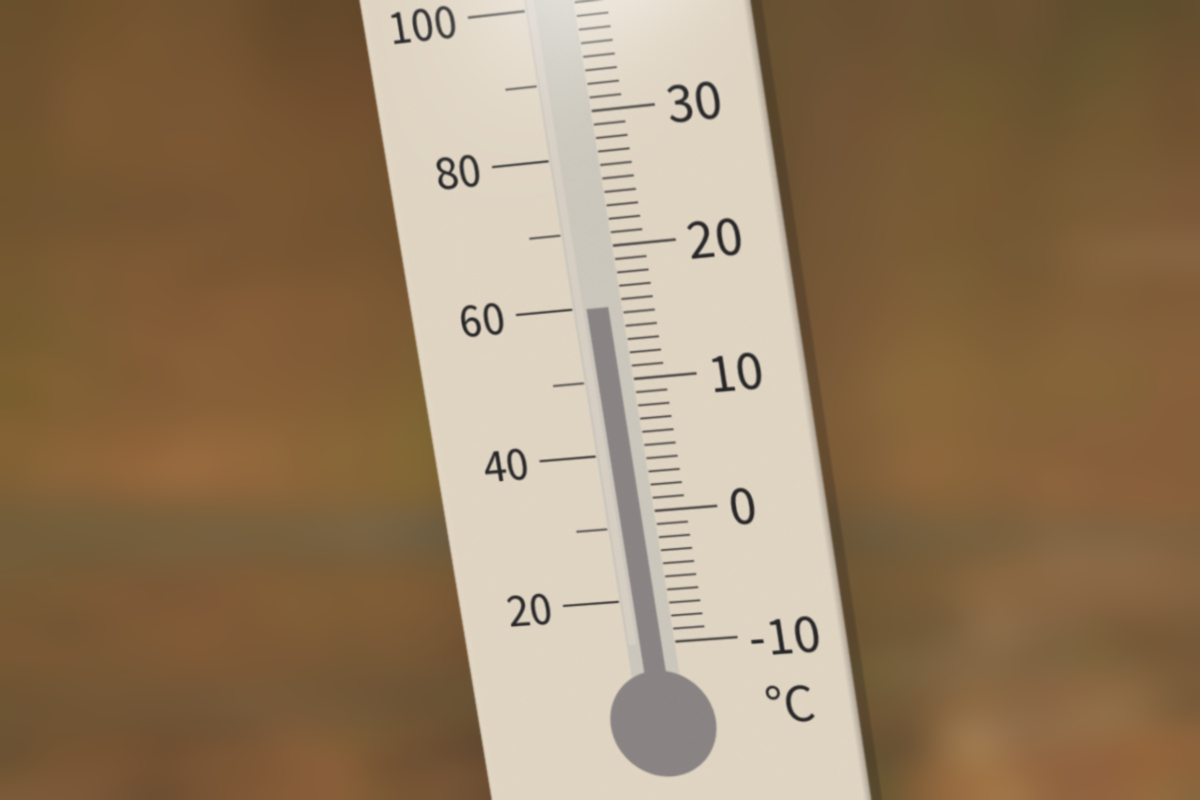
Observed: 15.5 °C
